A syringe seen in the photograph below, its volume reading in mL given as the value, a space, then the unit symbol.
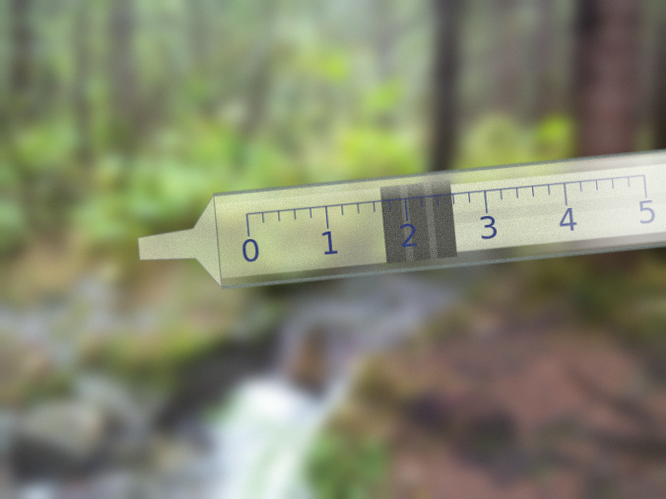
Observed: 1.7 mL
